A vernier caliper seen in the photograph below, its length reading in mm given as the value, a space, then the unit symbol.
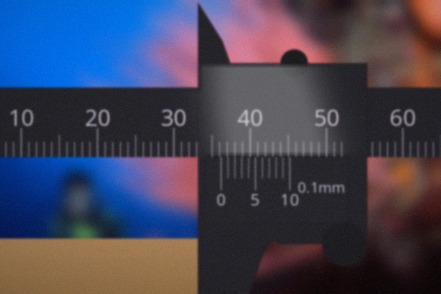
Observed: 36.2 mm
